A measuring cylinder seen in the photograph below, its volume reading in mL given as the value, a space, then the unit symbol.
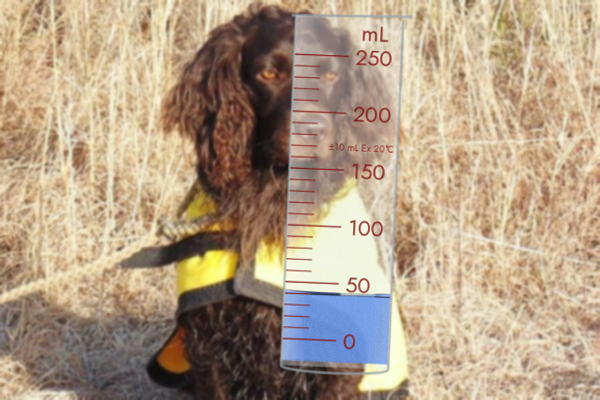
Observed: 40 mL
